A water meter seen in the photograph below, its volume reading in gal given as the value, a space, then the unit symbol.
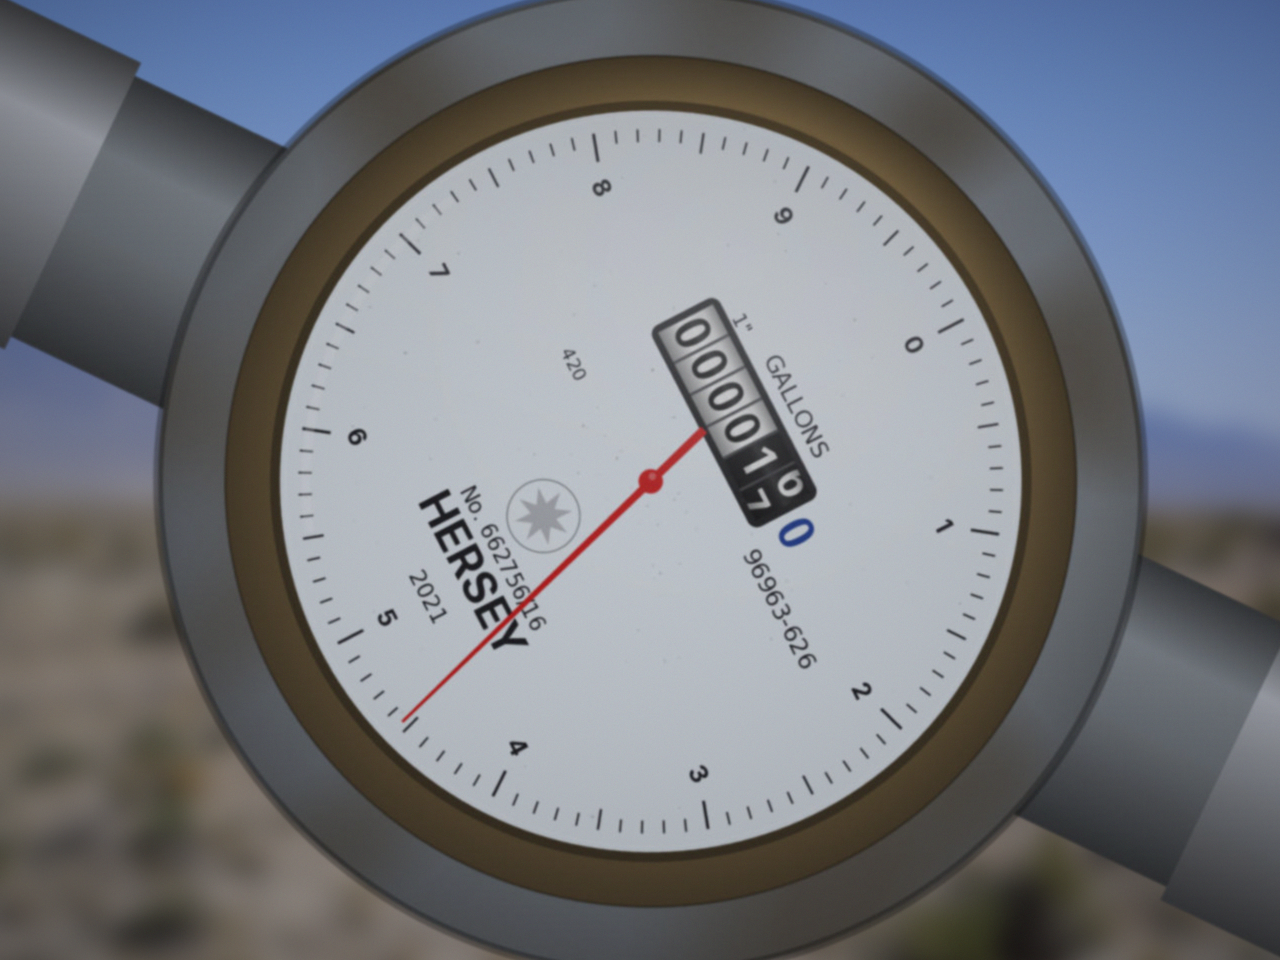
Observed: 164.5 gal
